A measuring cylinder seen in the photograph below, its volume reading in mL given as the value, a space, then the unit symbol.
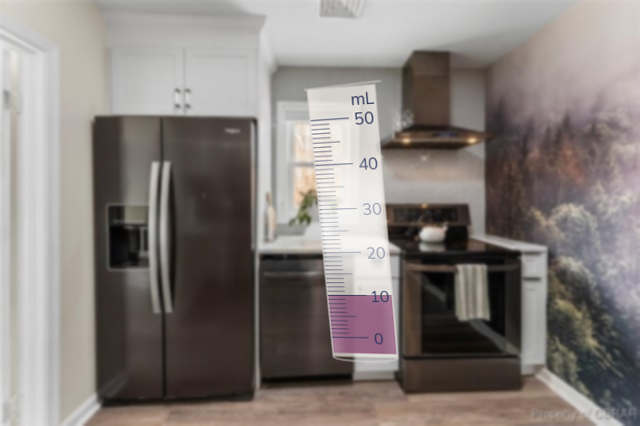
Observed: 10 mL
